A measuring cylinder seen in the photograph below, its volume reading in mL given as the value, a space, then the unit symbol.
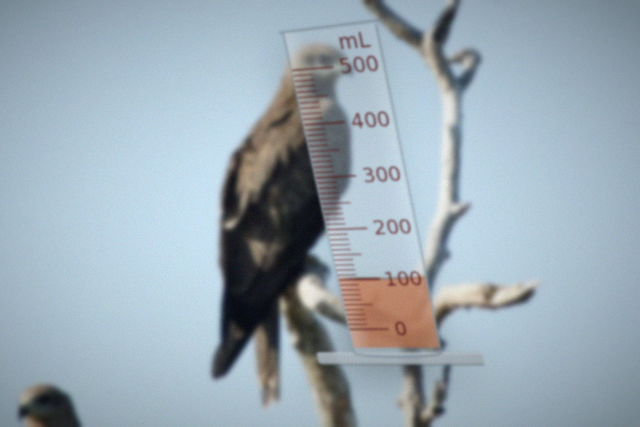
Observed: 100 mL
